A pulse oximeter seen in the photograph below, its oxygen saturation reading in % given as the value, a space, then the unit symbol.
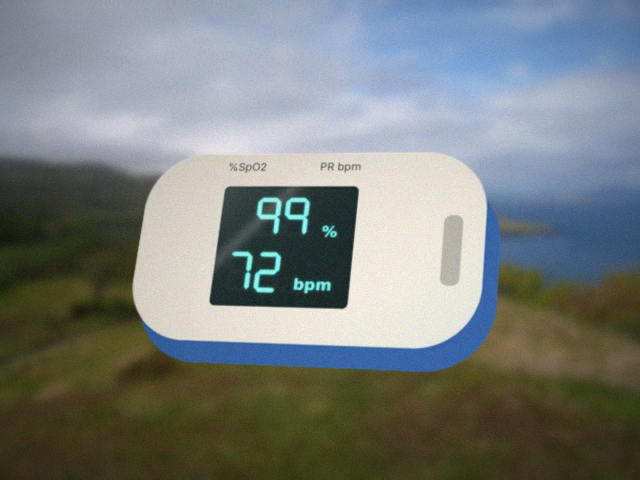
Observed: 99 %
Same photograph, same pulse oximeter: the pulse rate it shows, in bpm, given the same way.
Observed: 72 bpm
